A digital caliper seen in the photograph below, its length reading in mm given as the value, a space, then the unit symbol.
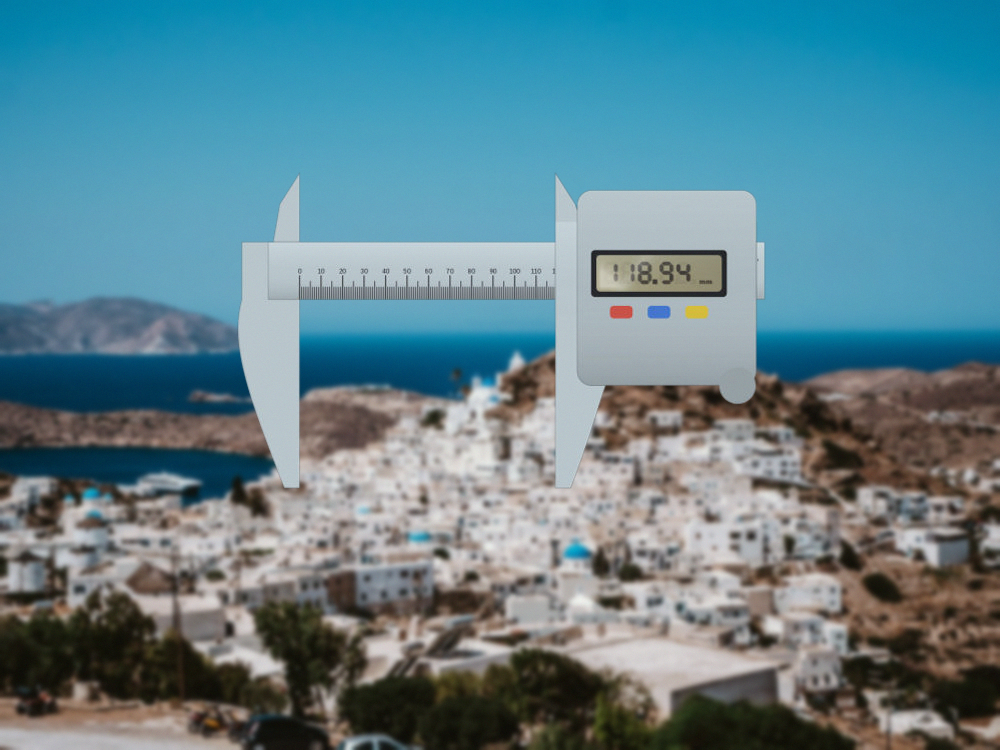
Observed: 118.94 mm
